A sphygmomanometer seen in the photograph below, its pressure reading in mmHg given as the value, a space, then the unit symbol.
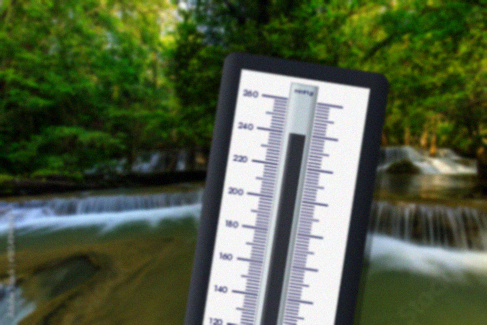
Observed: 240 mmHg
